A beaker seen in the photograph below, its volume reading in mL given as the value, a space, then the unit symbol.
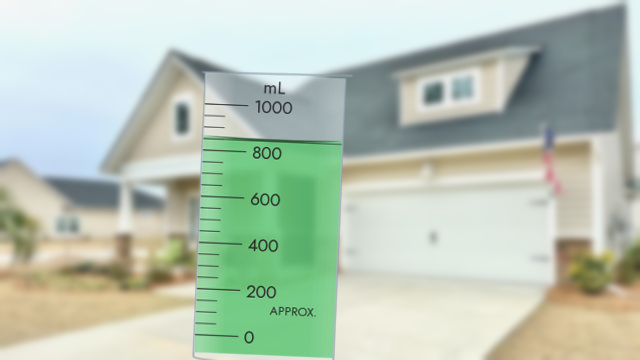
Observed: 850 mL
